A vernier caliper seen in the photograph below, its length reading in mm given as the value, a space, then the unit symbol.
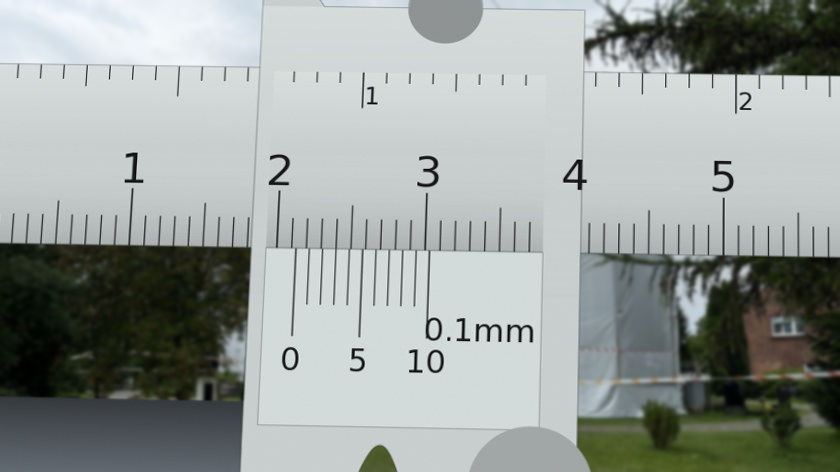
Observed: 21.3 mm
